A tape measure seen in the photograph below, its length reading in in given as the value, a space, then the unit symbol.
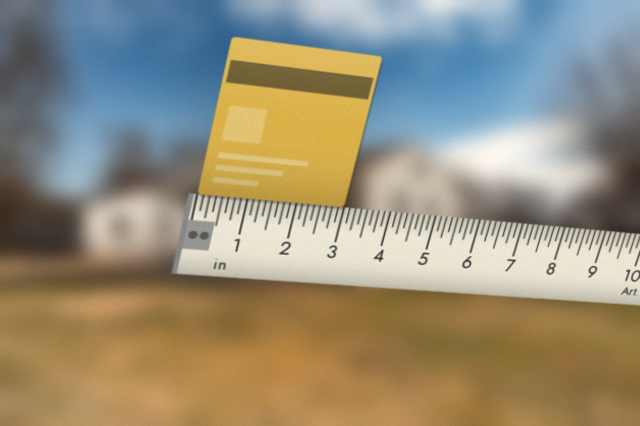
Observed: 3 in
